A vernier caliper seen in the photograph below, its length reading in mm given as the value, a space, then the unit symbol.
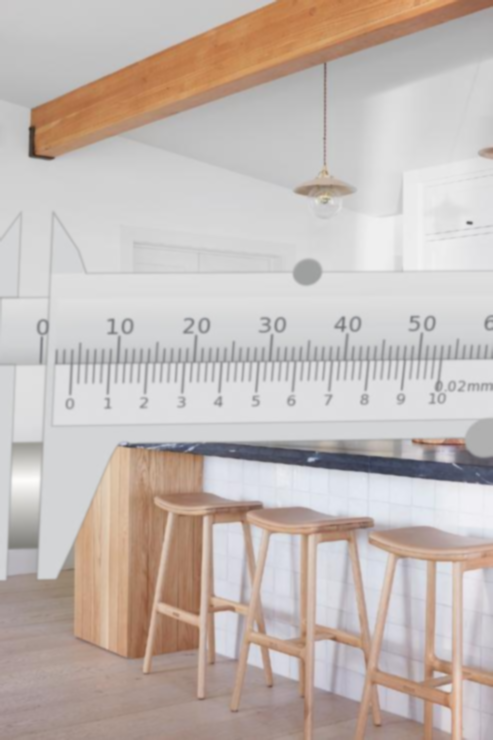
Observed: 4.0 mm
